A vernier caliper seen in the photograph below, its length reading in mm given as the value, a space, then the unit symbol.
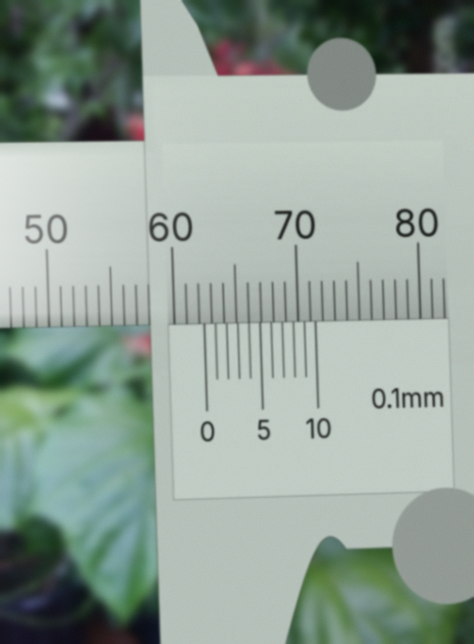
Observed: 62.4 mm
